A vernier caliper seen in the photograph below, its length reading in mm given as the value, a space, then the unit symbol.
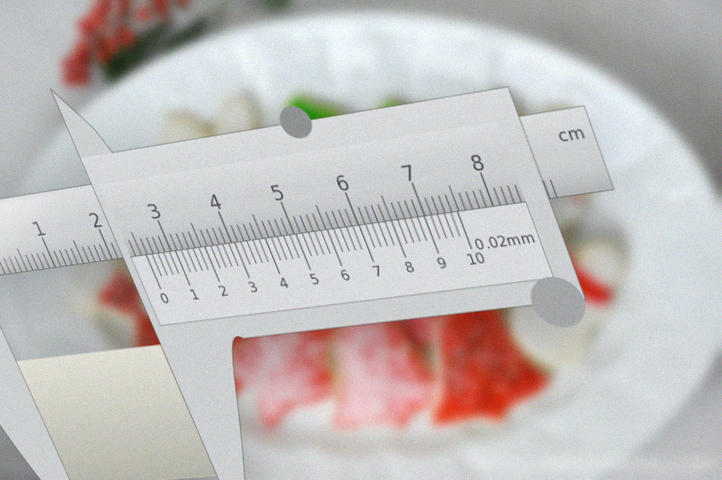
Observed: 25.8 mm
